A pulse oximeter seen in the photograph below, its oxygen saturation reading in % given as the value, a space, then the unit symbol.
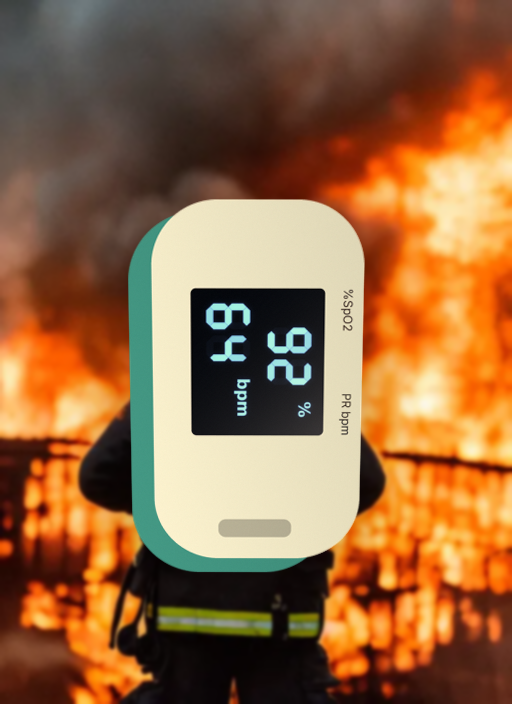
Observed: 92 %
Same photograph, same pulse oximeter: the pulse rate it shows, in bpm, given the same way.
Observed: 64 bpm
